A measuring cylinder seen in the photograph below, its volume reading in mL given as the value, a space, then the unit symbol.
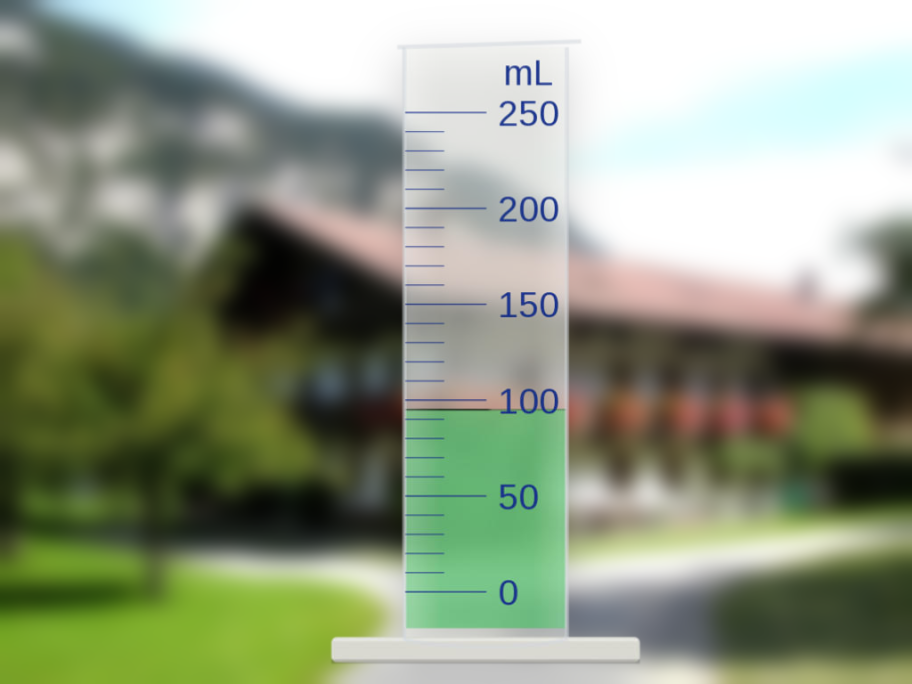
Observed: 95 mL
